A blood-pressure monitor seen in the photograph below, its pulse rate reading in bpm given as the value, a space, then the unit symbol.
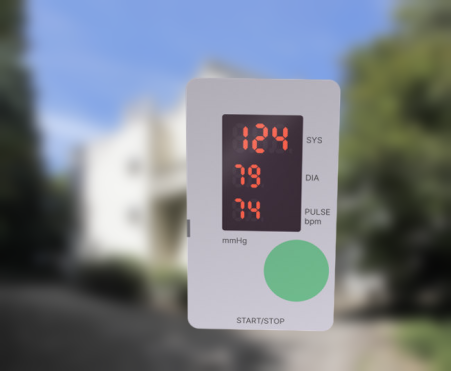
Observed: 74 bpm
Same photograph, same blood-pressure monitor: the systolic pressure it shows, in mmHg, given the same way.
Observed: 124 mmHg
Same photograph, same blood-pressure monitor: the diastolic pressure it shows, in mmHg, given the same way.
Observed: 79 mmHg
